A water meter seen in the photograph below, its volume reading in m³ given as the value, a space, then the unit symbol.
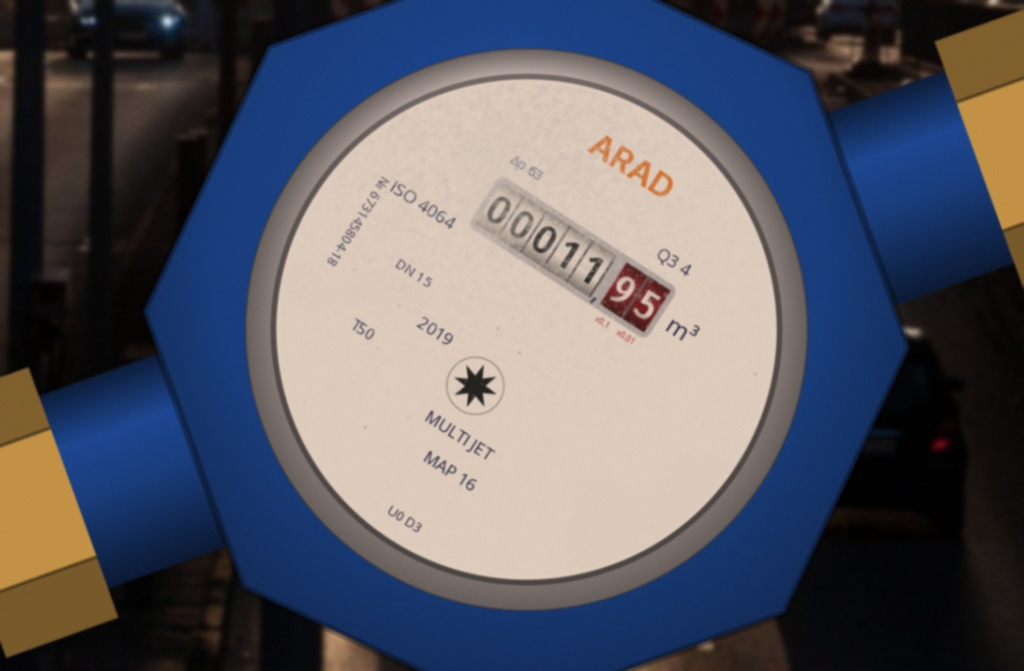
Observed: 11.95 m³
